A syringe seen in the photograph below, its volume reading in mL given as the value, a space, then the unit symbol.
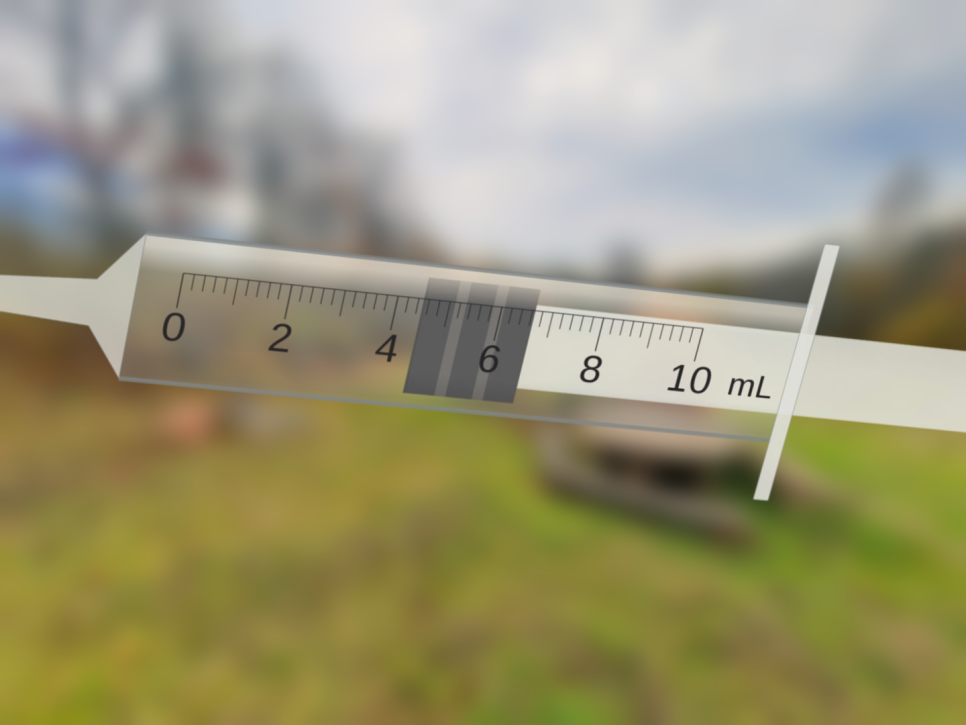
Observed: 4.5 mL
